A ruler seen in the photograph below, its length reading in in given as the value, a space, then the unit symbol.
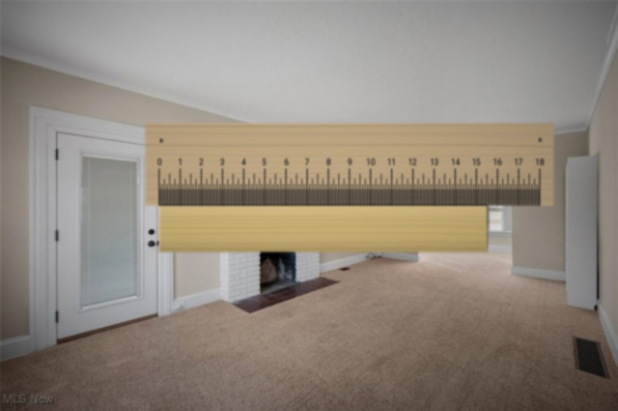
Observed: 15.5 in
